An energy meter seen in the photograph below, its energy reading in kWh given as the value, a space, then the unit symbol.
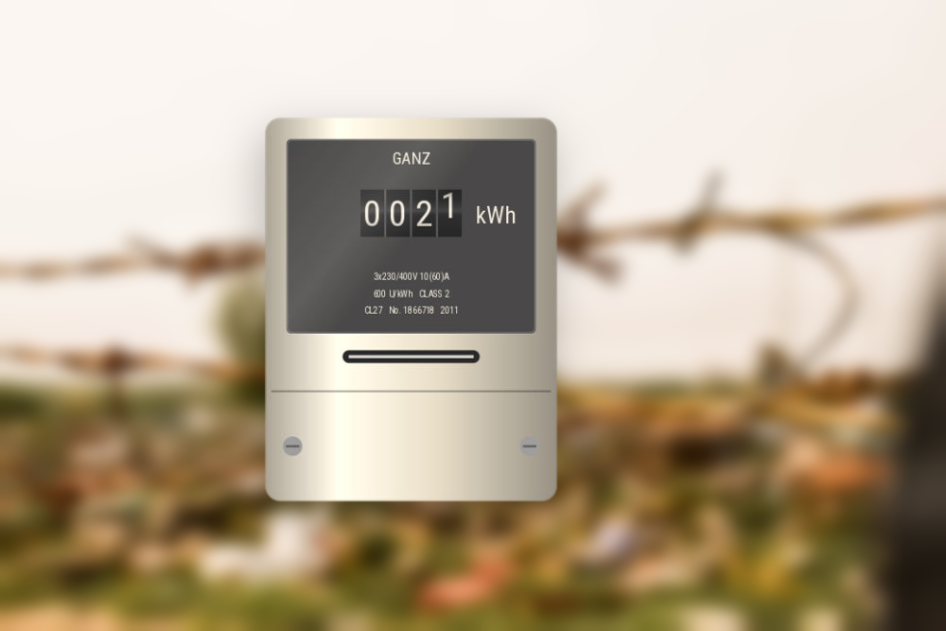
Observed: 21 kWh
